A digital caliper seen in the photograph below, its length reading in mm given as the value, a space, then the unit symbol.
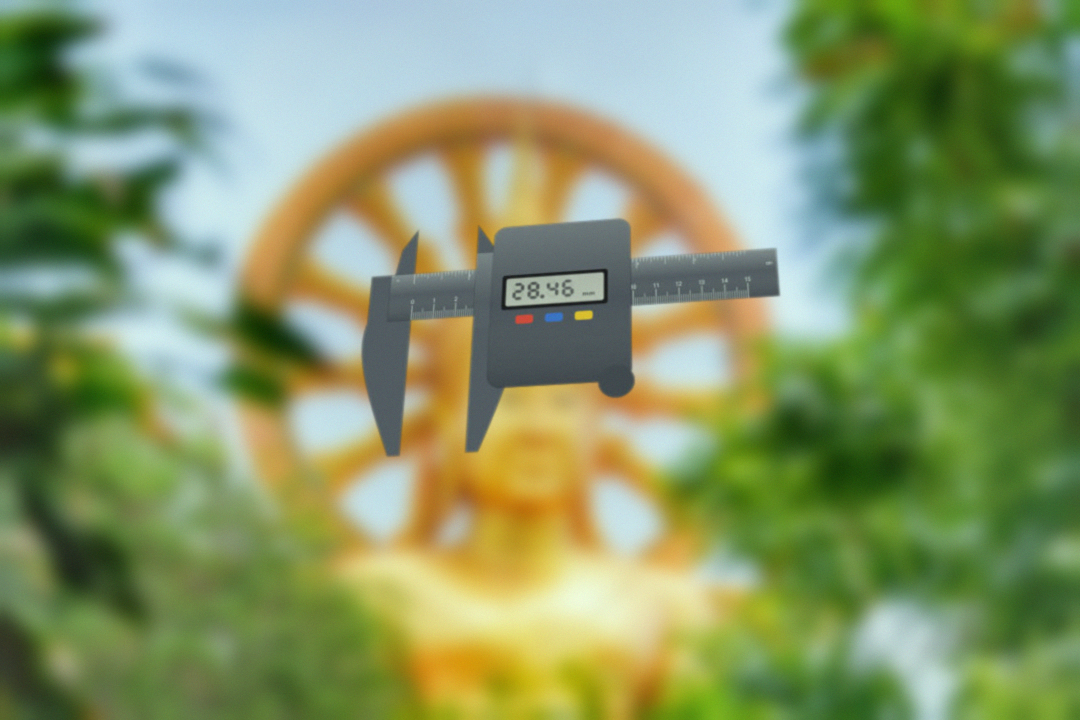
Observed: 28.46 mm
